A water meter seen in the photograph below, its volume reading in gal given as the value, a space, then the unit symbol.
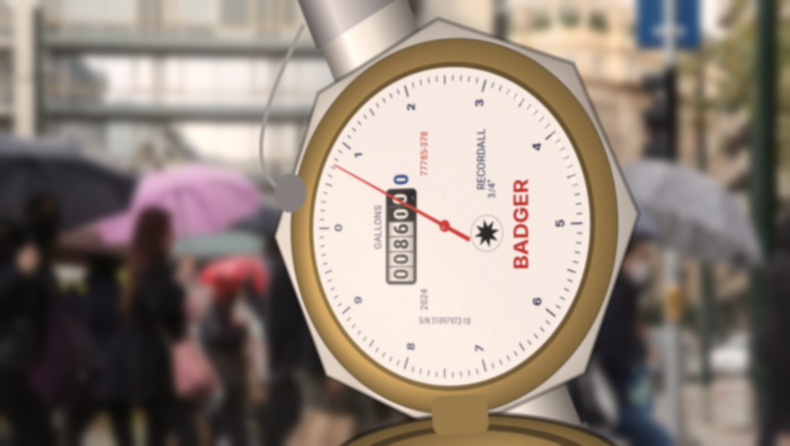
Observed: 86000.7 gal
